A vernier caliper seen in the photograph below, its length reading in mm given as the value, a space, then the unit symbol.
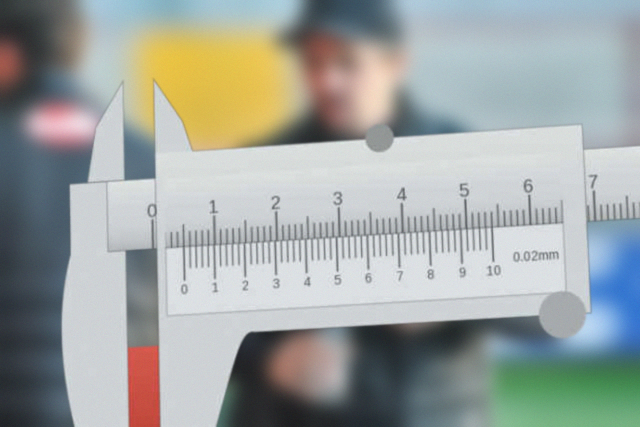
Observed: 5.0 mm
